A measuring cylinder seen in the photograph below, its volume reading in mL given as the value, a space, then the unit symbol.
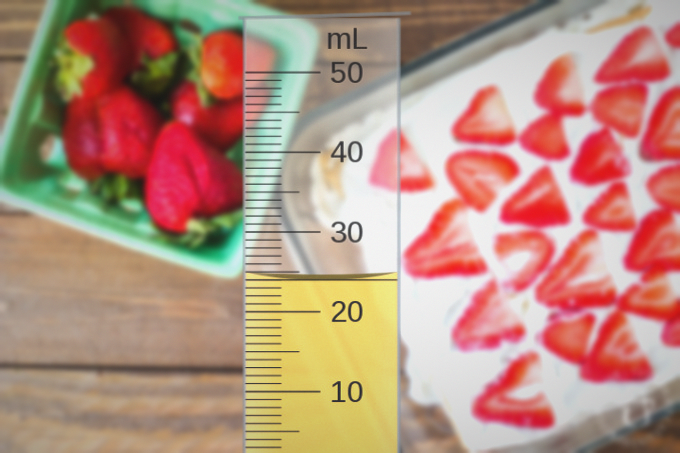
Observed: 24 mL
